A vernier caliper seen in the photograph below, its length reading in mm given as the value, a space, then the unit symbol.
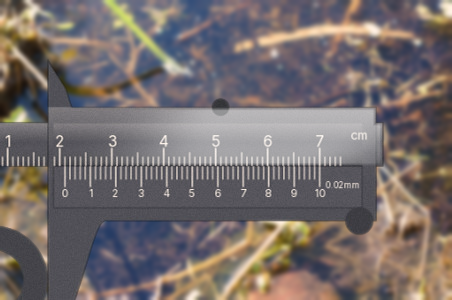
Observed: 21.0 mm
